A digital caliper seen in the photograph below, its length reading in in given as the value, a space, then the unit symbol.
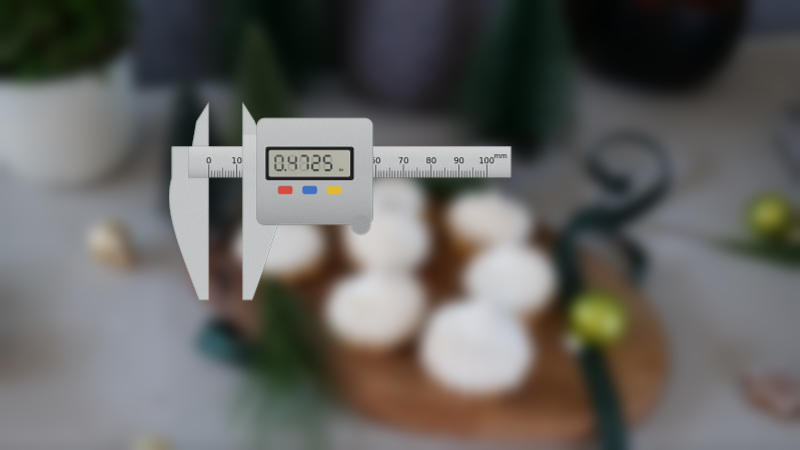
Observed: 0.4725 in
